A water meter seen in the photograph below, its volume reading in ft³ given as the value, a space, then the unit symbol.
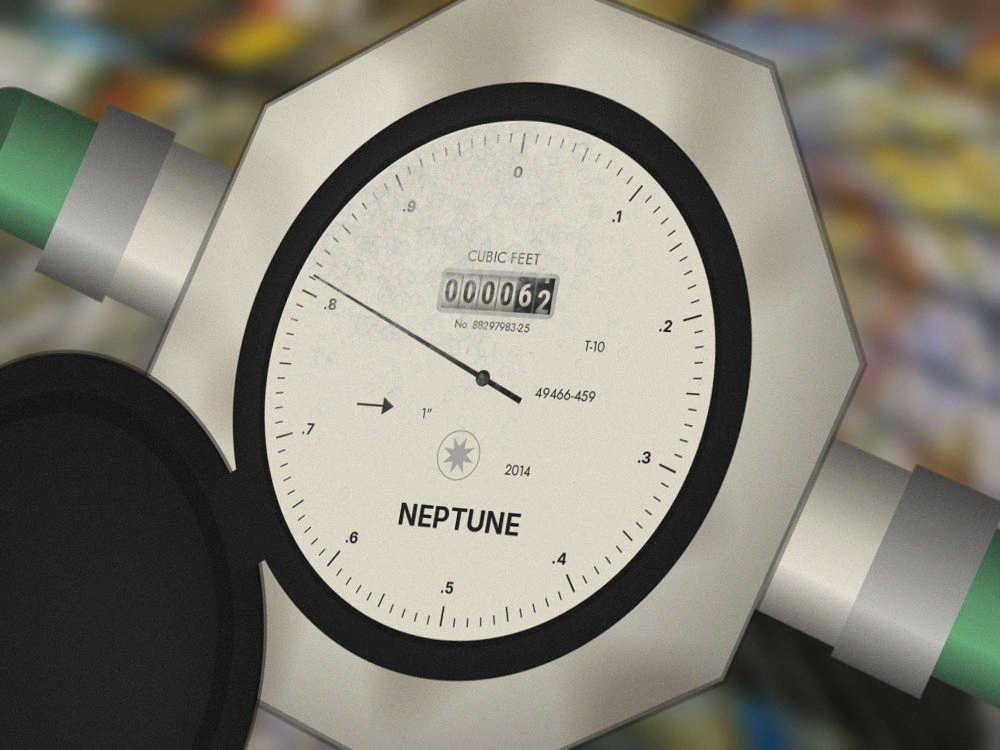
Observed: 61.81 ft³
